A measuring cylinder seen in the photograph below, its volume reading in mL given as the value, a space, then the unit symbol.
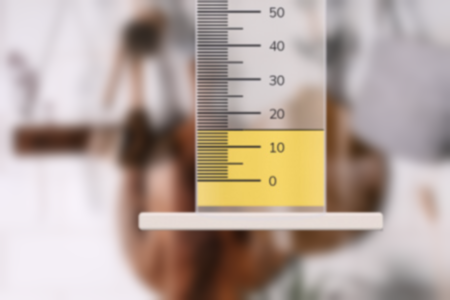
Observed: 15 mL
